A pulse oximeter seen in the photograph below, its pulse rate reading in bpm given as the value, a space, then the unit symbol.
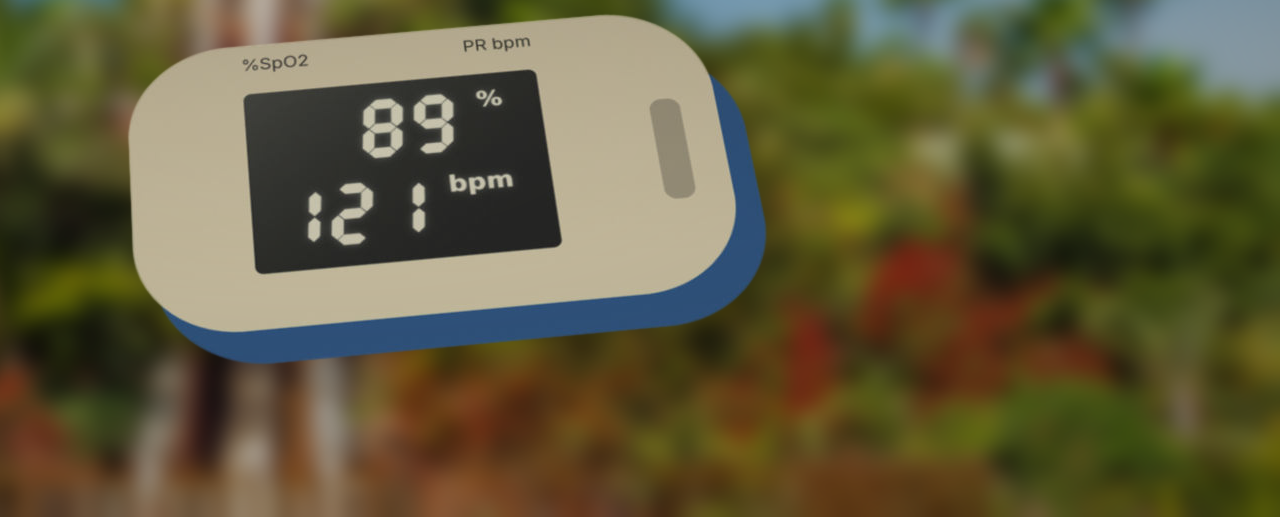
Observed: 121 bpm
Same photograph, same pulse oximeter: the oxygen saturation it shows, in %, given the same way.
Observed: 89 %
